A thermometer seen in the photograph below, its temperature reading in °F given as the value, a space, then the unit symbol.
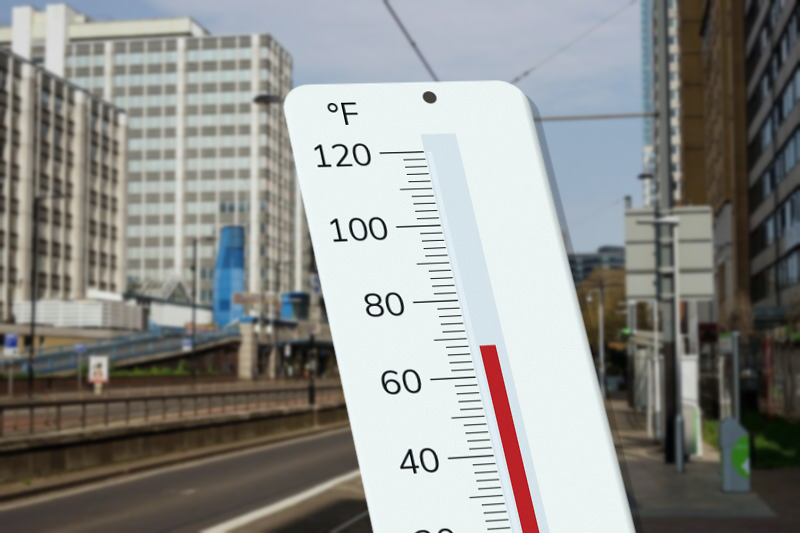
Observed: 68 °F
